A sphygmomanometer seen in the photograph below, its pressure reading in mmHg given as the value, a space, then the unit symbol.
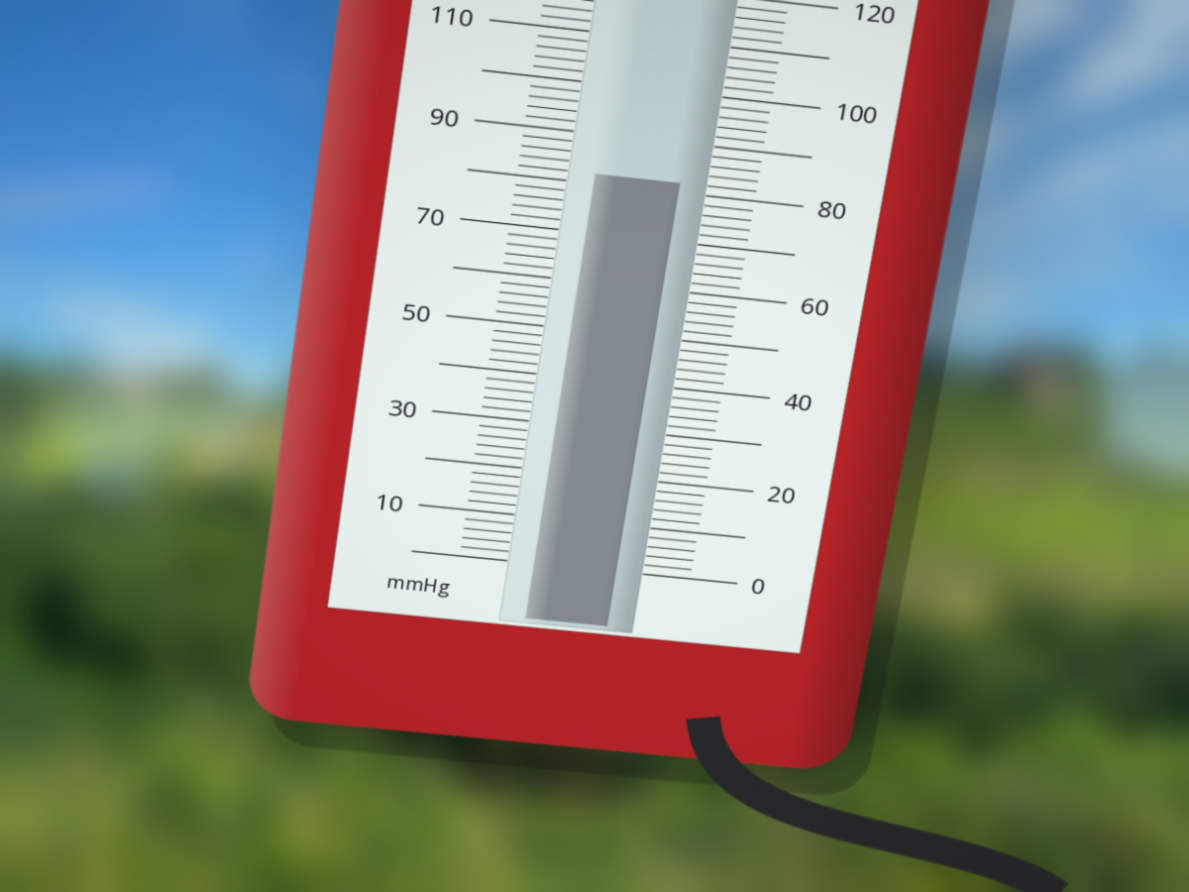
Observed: 82 mmHg
